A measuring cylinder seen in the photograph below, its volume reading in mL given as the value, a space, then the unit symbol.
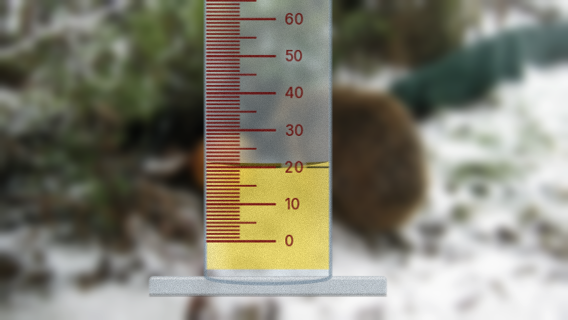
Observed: 20 mL
